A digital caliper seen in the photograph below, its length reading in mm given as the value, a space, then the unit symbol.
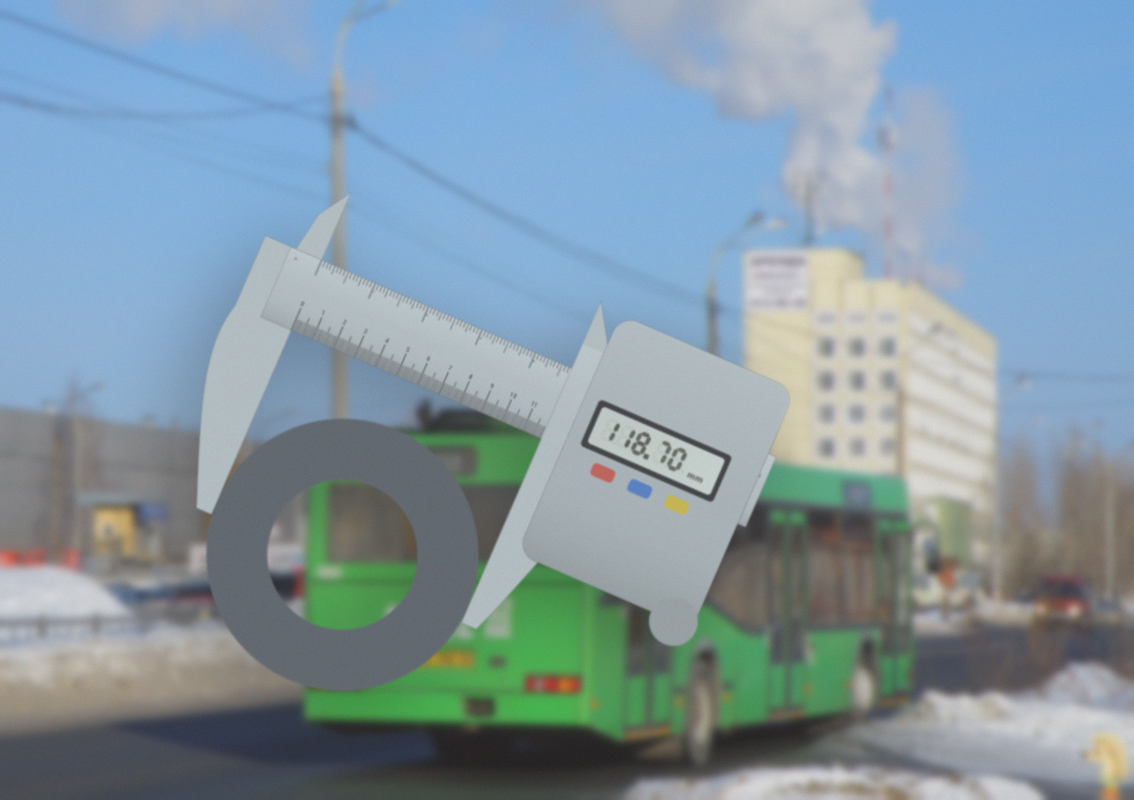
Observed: 118.70 mm
